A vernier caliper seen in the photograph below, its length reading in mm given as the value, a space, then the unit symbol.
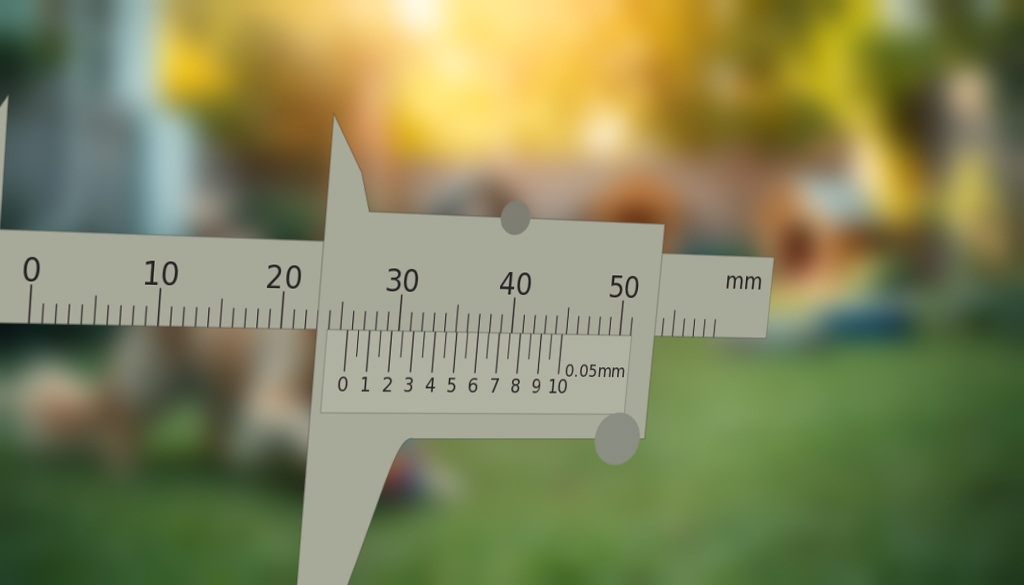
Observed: 25.6 mm
